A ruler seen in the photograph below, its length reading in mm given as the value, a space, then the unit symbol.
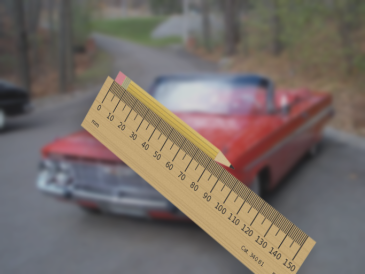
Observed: 95 mm
